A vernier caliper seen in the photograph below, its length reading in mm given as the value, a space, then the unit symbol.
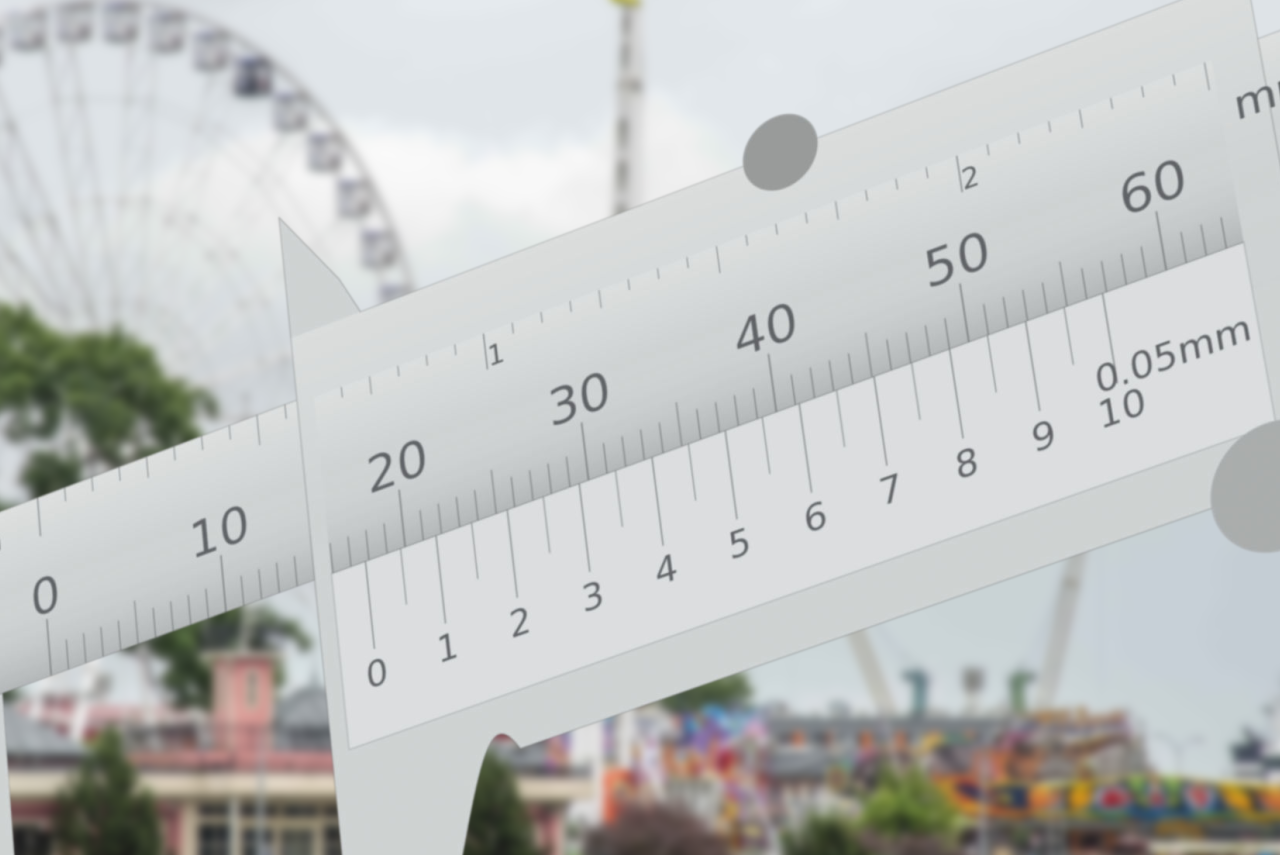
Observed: 17.8 mm
